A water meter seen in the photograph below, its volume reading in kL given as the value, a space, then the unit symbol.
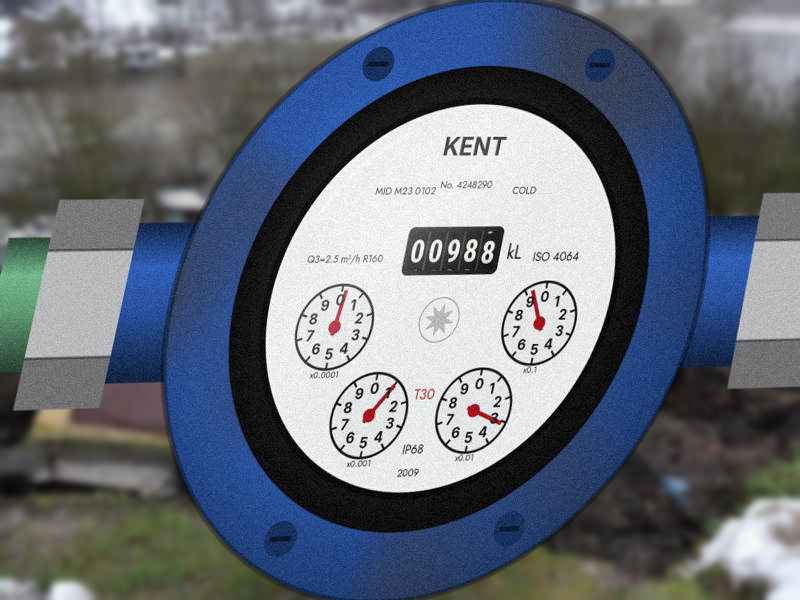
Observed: 987.9310 kL
